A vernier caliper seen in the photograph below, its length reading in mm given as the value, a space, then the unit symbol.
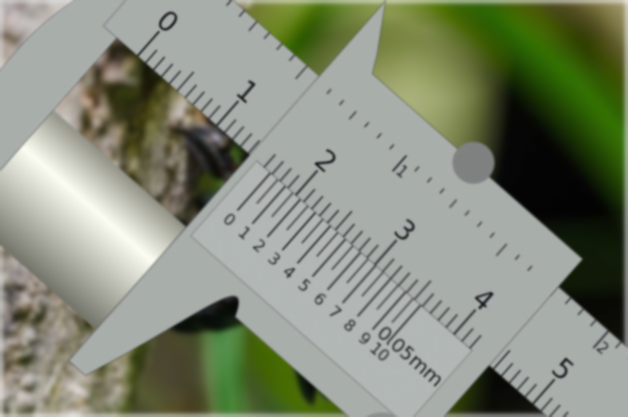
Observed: 16.8 mm
